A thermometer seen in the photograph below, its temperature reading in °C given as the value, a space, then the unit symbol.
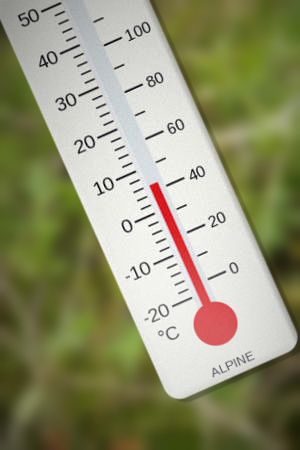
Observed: 6 °C
